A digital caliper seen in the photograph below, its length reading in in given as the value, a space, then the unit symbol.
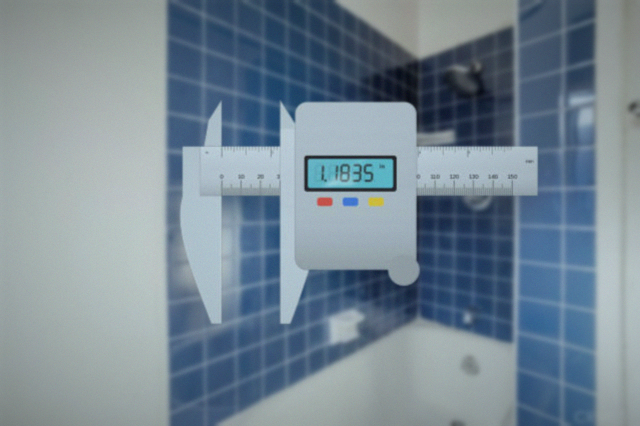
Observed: 1.1835 in
